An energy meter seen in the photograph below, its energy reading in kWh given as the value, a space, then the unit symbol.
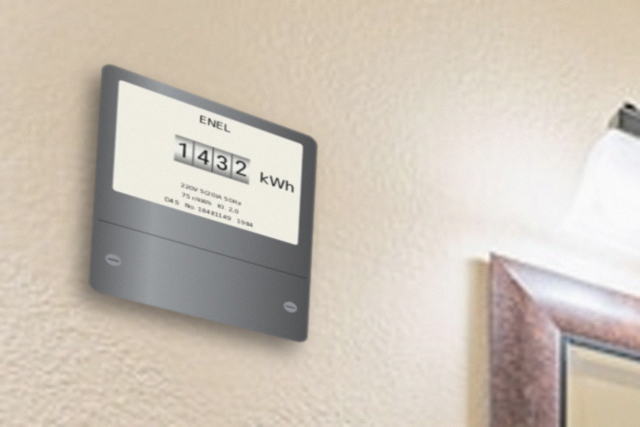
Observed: 1432 kWh
